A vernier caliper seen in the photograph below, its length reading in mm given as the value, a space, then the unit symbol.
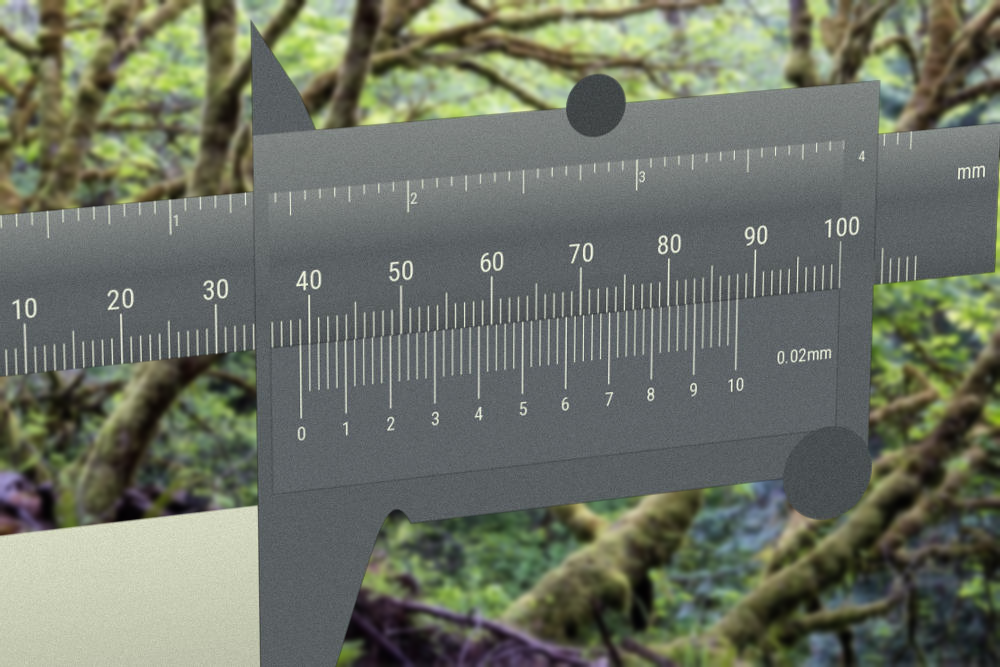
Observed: 39.0 mm
